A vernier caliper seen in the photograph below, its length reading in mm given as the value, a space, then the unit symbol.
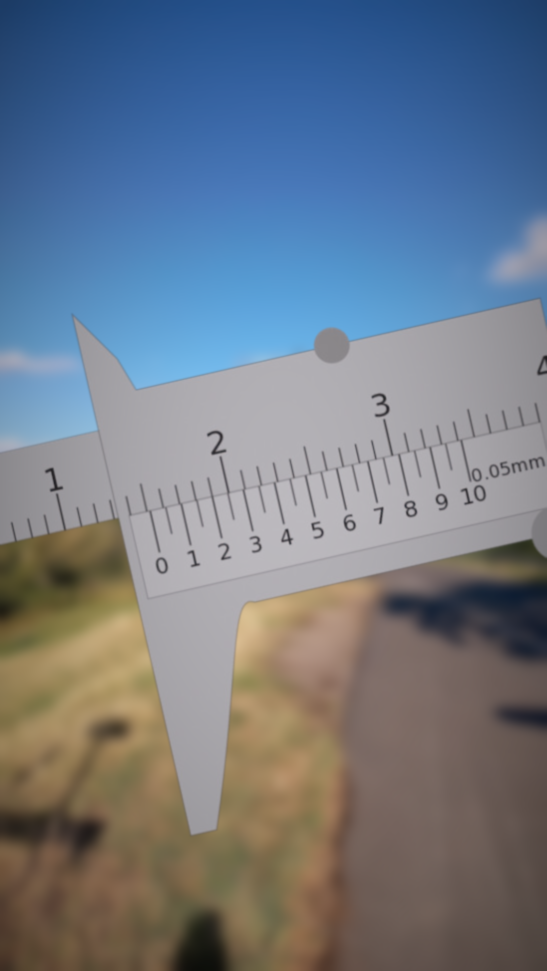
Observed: 15.2 mm
